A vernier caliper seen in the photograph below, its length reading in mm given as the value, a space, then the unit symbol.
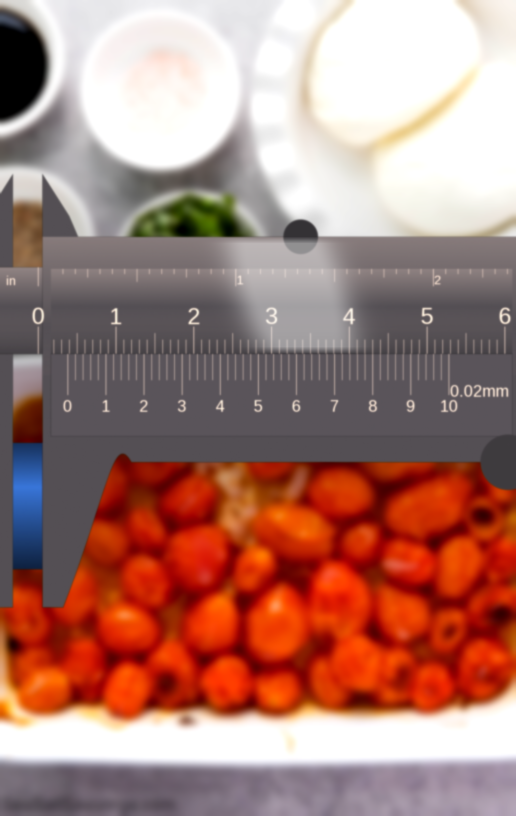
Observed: 3.8 mm
